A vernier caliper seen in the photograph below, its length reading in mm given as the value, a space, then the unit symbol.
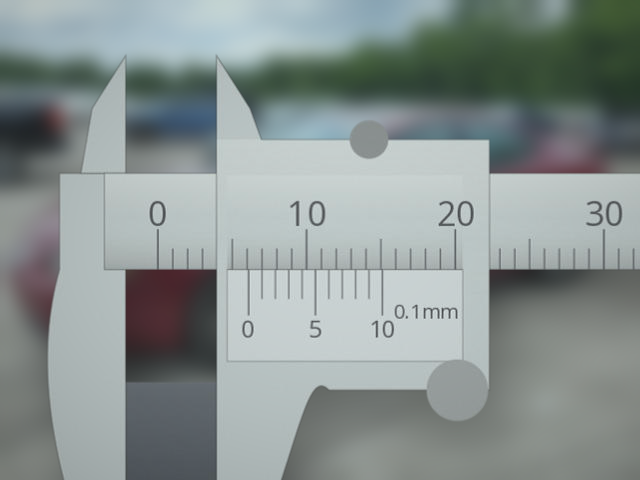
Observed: 6.1 mm
